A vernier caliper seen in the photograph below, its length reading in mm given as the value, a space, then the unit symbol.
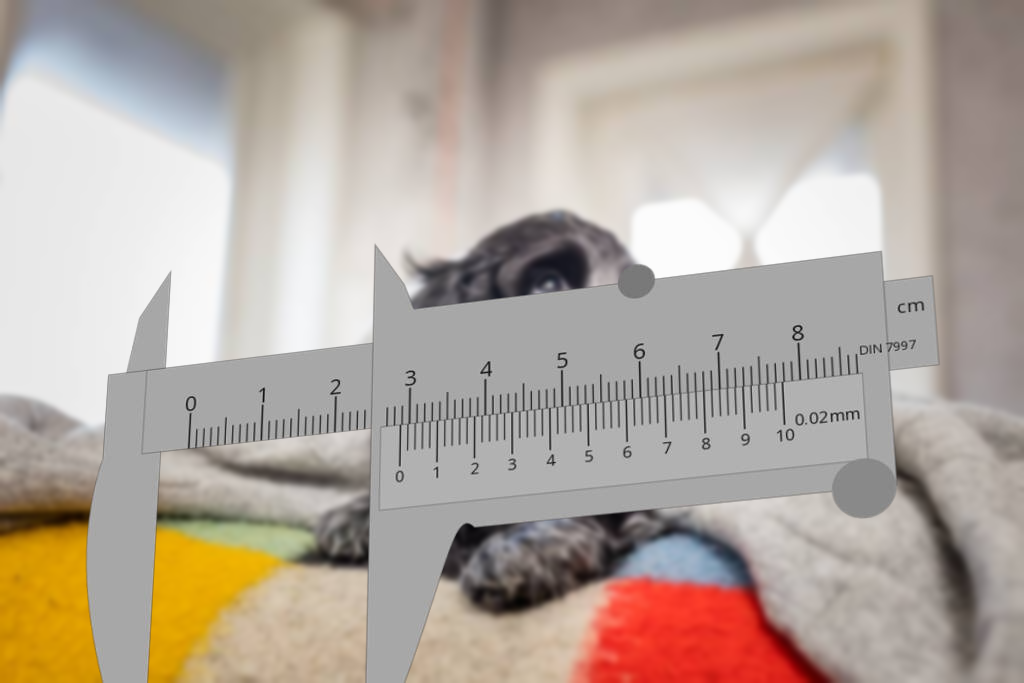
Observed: 28.8 mm
